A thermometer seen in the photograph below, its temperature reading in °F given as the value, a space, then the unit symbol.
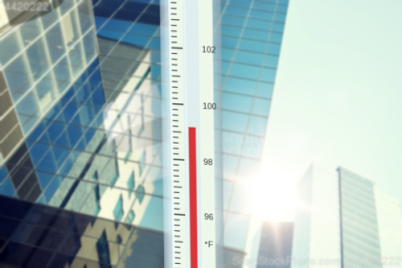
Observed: 99.2 °F
